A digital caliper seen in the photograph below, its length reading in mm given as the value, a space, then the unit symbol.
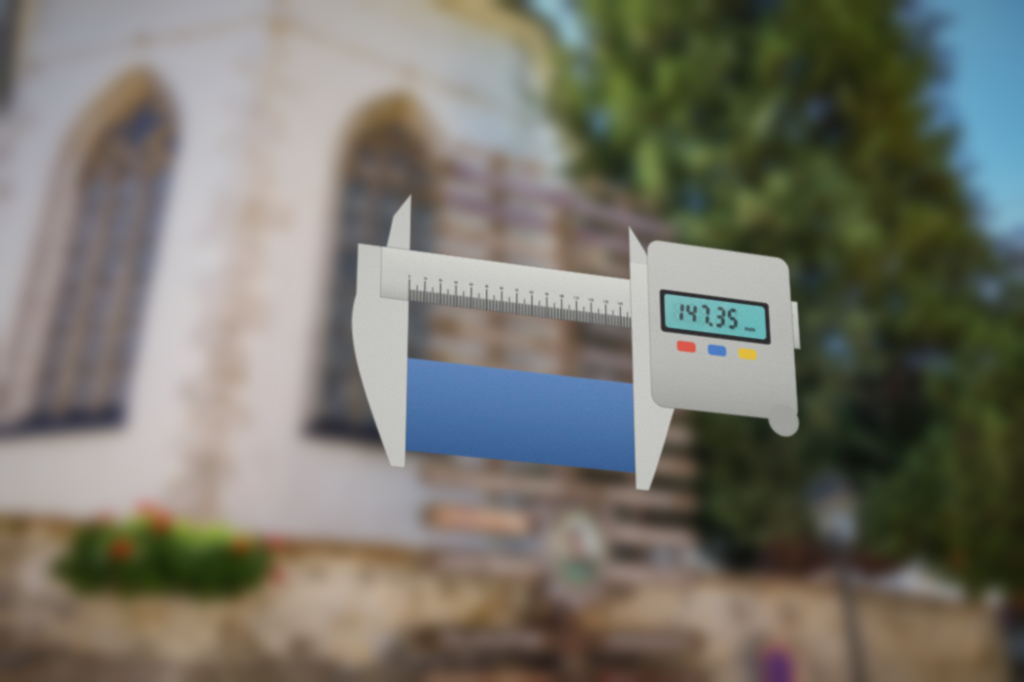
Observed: 147.35 mm
